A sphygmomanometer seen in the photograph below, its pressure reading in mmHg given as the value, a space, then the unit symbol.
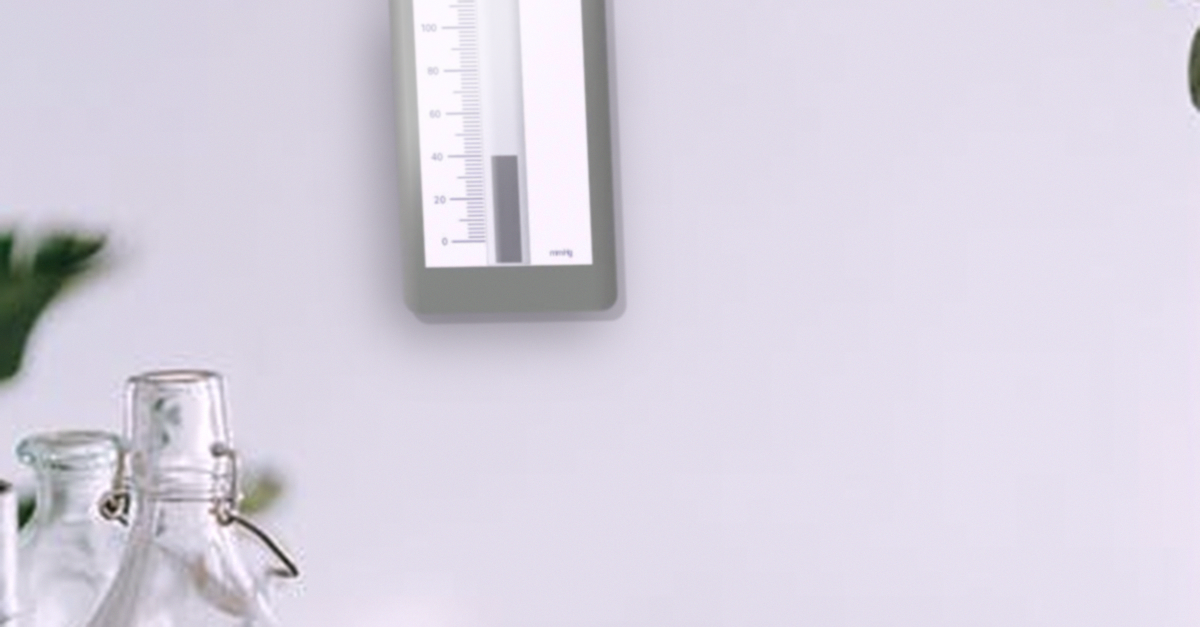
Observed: 40 mmHg
